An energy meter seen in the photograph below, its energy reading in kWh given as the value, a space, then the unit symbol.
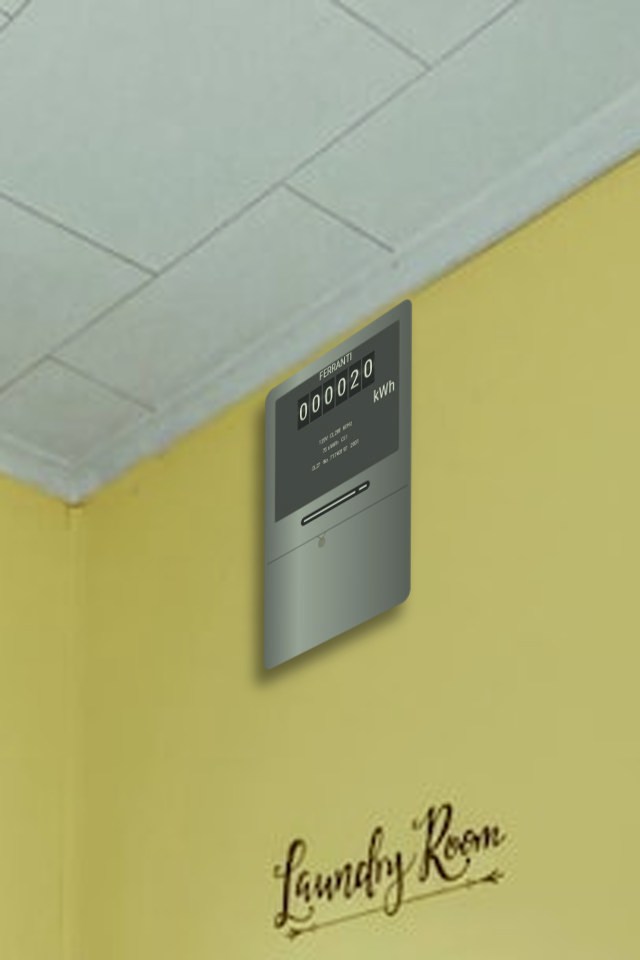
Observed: 20 kWh
